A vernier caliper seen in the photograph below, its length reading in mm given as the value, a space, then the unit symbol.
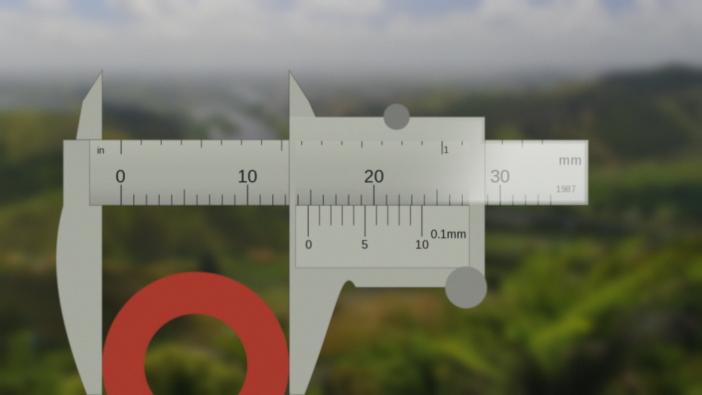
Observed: 14.8 mm
